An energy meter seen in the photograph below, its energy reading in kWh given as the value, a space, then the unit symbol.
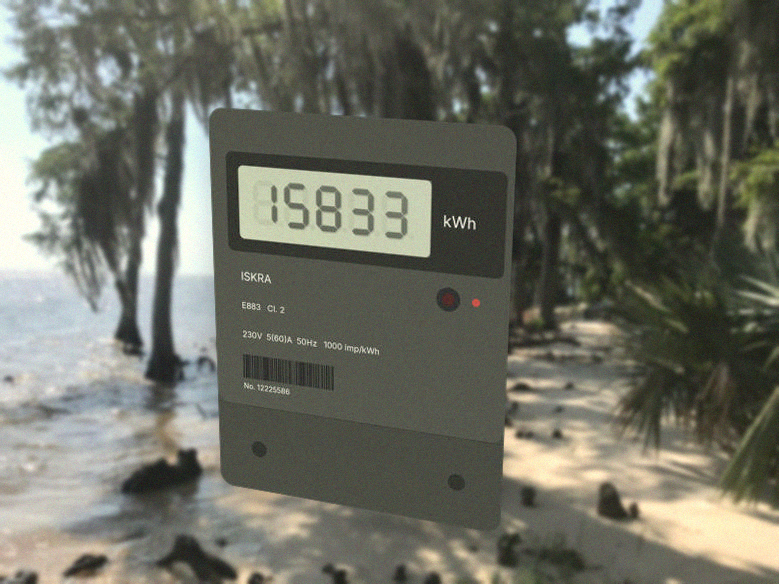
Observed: 15833 kWh
